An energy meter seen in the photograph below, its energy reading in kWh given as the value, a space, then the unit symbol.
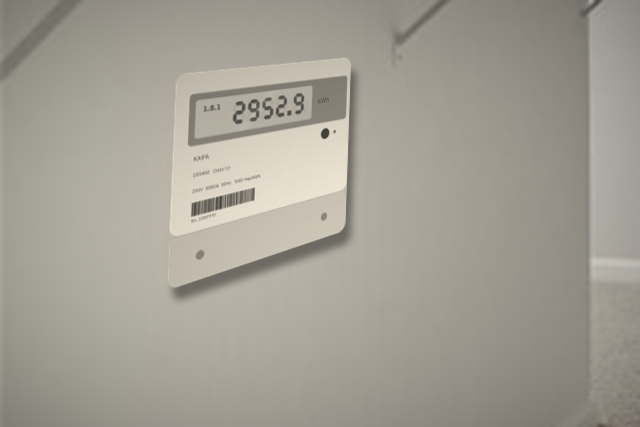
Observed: 2952.9 kWh
